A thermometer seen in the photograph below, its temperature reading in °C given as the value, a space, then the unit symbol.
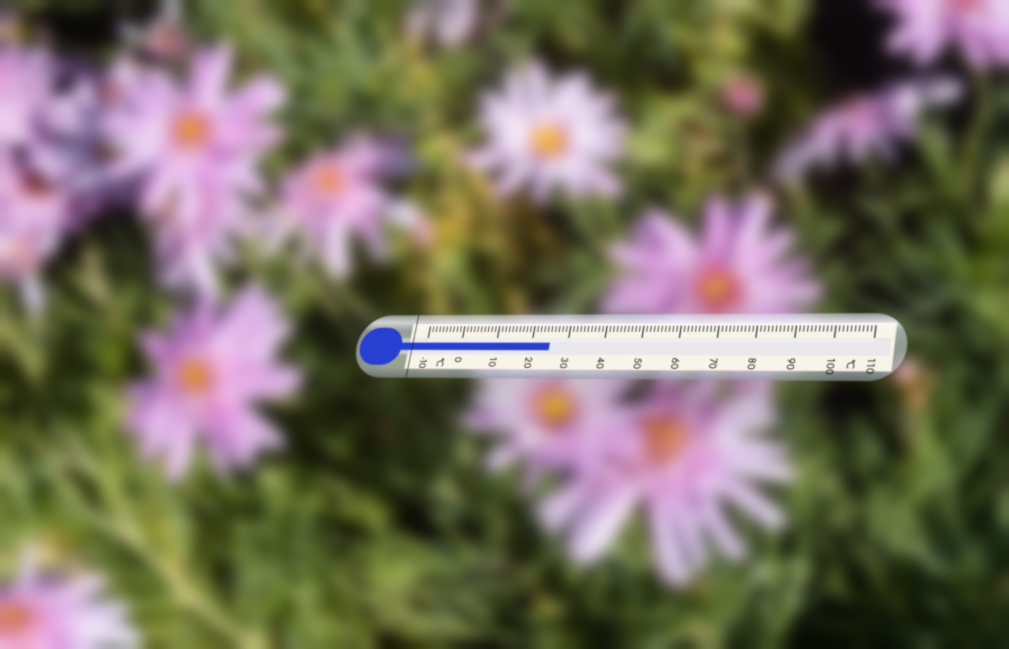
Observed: 25 °C
